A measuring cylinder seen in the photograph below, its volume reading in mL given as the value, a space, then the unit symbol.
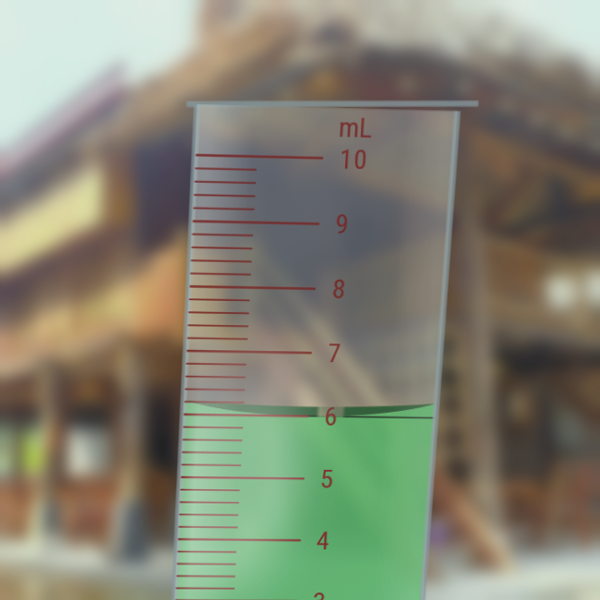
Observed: 6 mL
